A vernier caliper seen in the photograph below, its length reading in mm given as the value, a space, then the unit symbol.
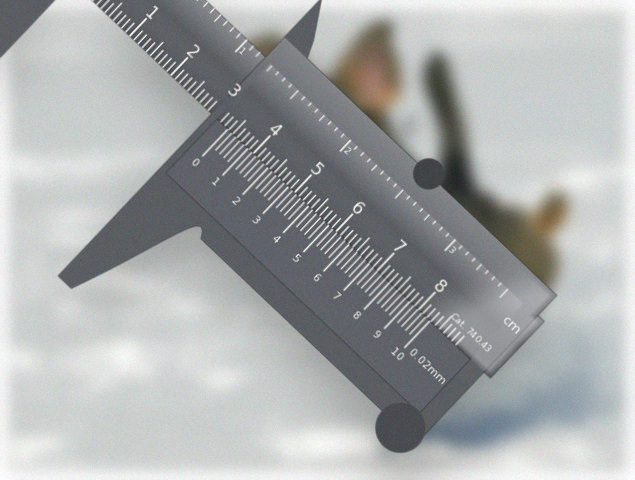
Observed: 33.8 mm
